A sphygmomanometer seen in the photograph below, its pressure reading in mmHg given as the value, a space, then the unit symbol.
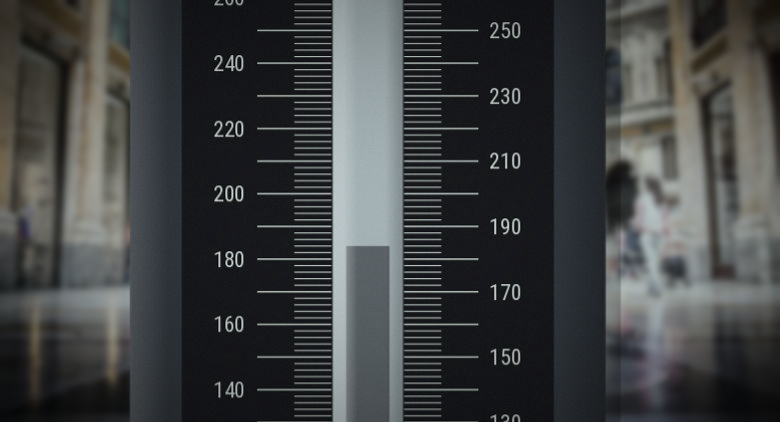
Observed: 184 mmHg
